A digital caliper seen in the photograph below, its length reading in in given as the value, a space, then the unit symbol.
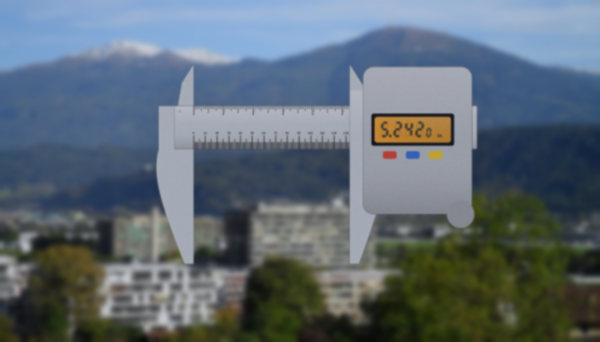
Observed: 5.2420 in
